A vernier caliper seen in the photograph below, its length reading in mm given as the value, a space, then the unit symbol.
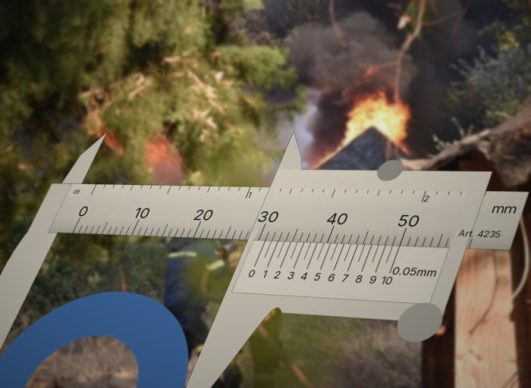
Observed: 31.0 mm
